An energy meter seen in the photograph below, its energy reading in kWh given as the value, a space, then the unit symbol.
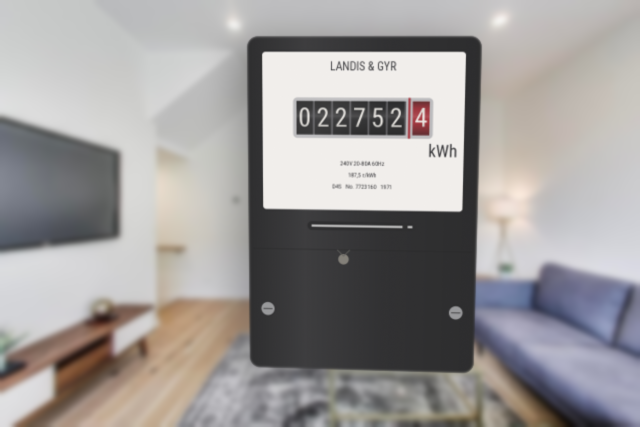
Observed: 22752.4 kWh
